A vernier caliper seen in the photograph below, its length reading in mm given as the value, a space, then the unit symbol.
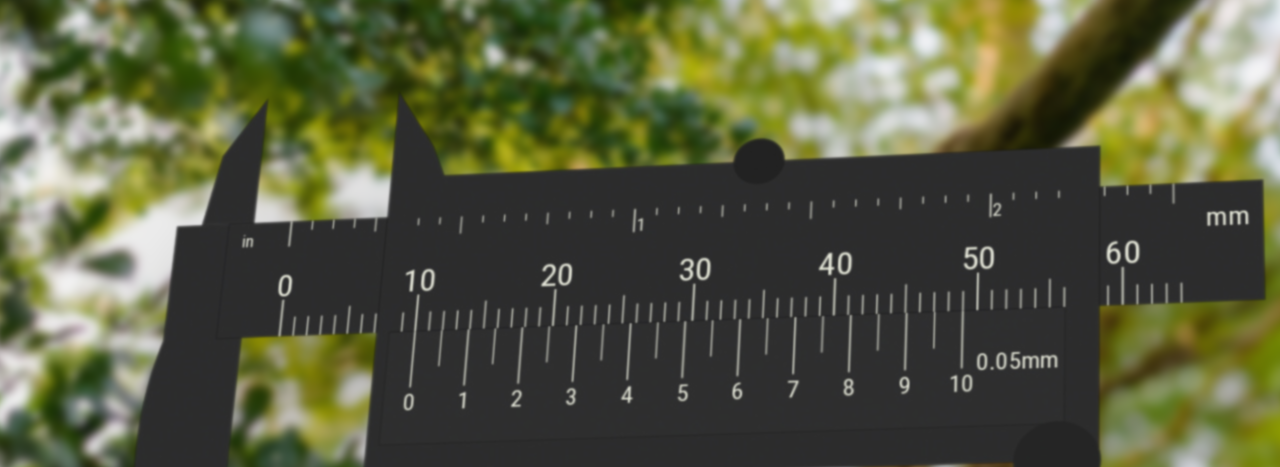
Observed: 10.0 mm
